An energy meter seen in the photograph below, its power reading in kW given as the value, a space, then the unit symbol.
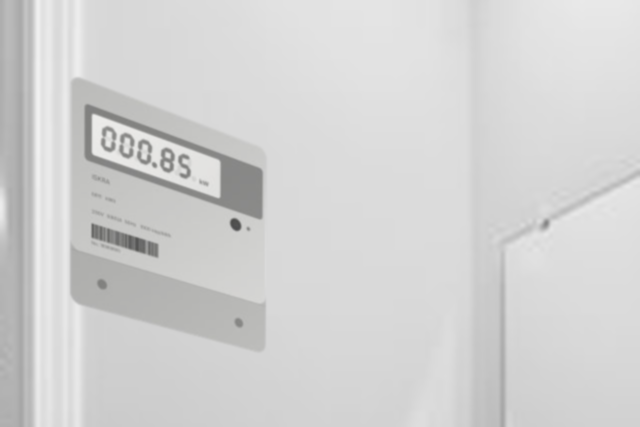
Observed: 0.85 kW
